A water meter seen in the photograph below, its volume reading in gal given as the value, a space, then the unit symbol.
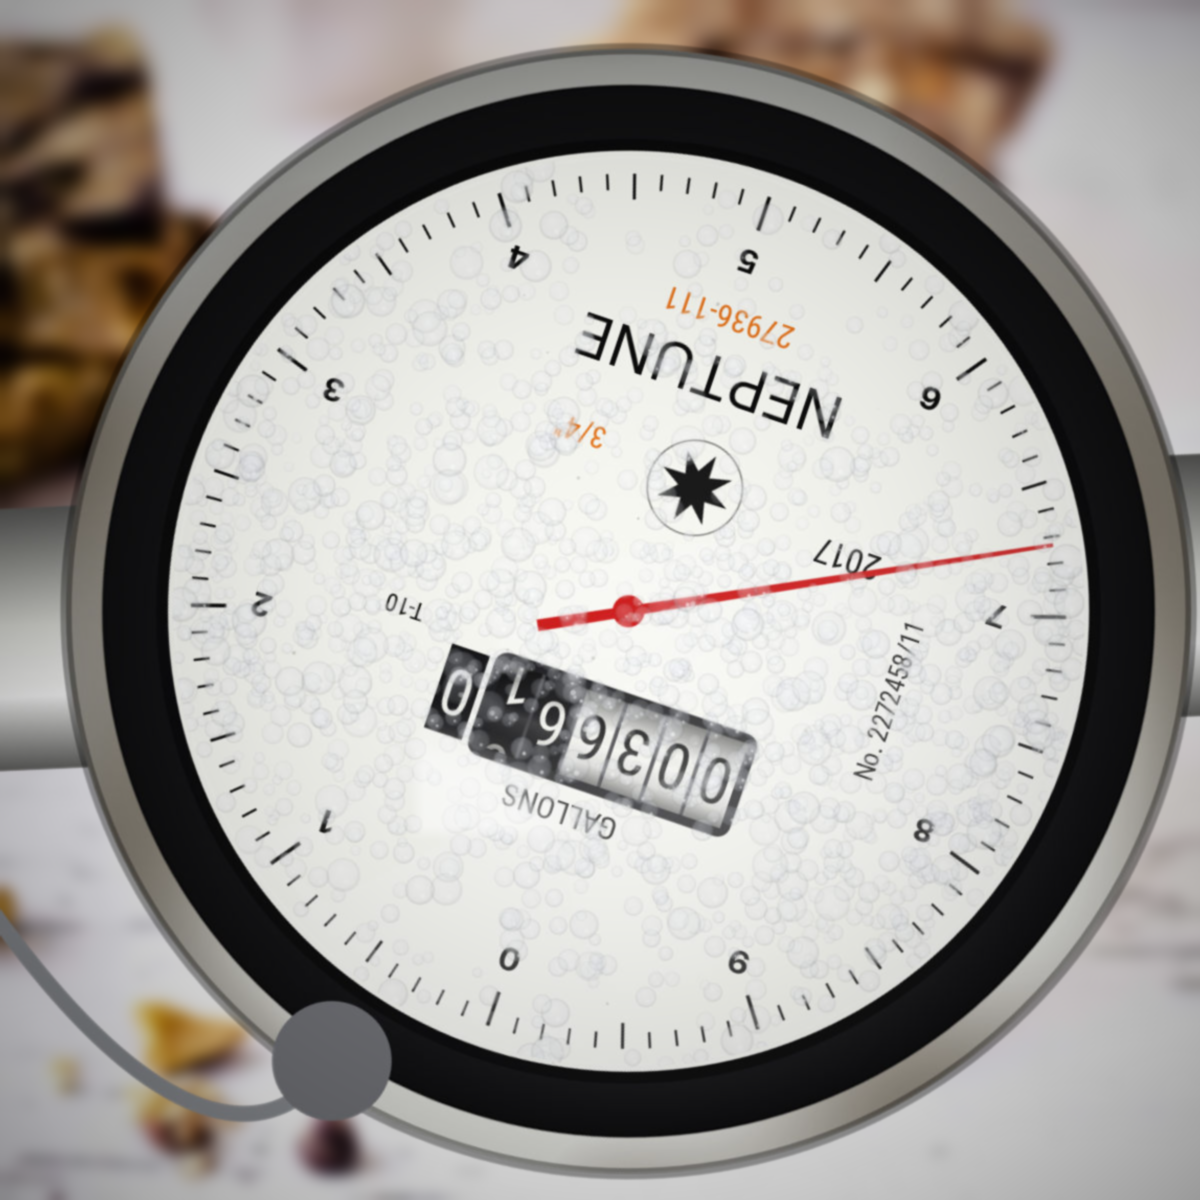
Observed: 36606.7 gal
